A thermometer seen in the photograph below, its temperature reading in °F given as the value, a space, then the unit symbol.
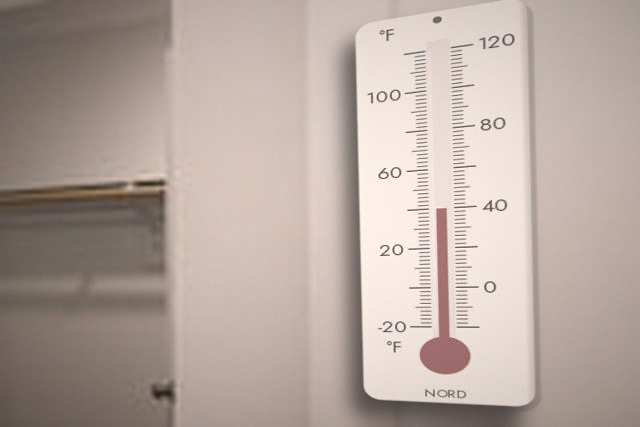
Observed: 40 °F
